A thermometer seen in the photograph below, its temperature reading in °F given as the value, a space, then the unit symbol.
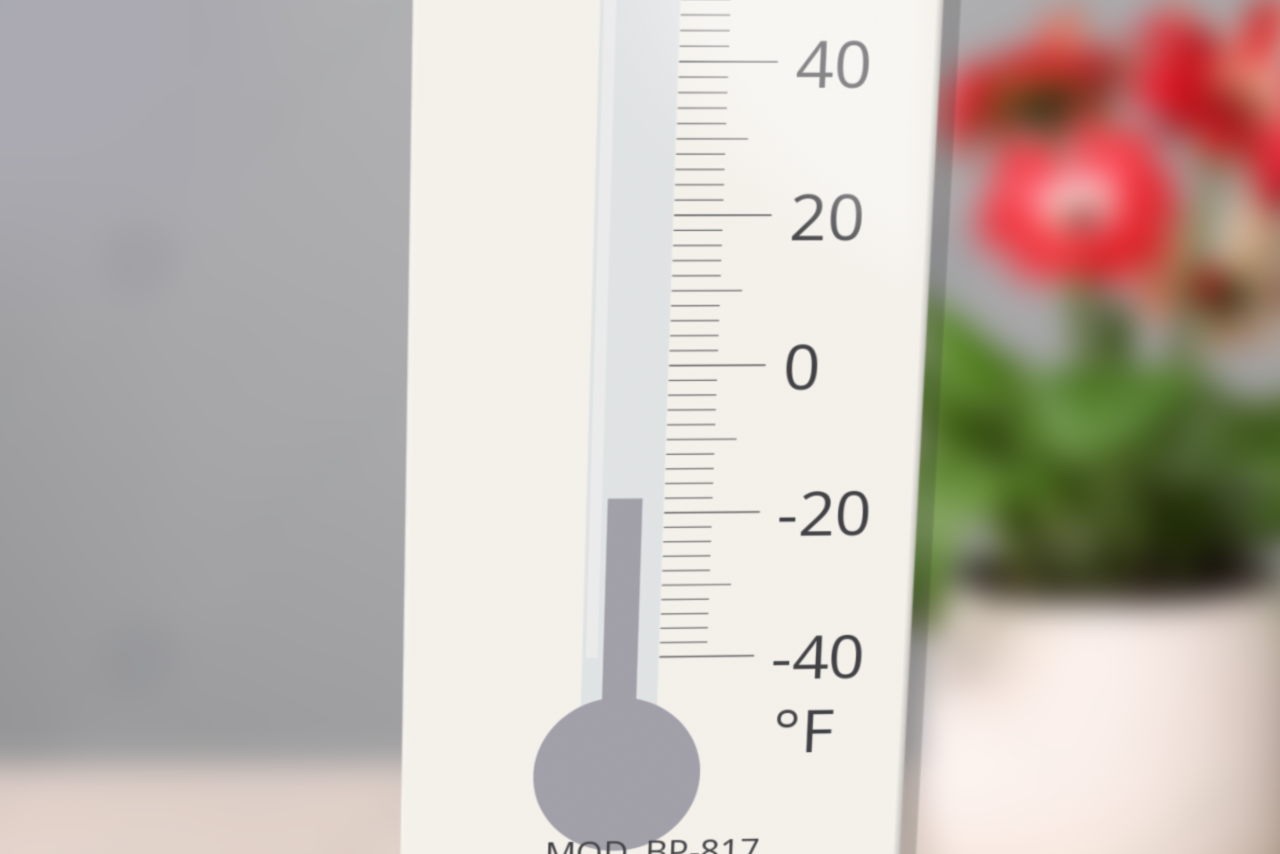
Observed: -18 °F
